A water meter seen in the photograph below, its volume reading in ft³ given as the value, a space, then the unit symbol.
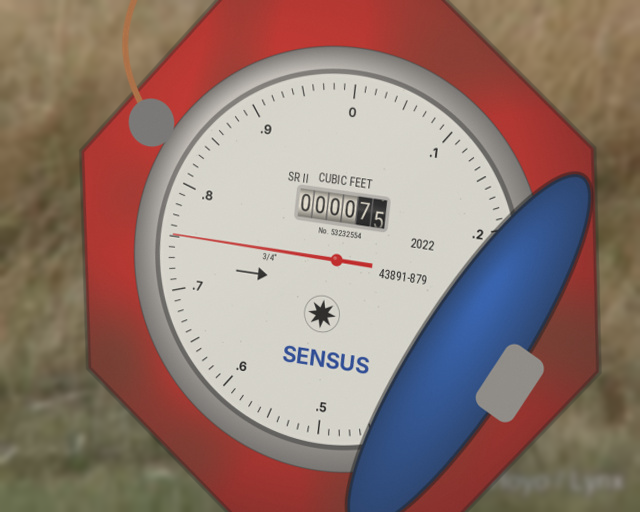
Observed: 74.75 ft³
